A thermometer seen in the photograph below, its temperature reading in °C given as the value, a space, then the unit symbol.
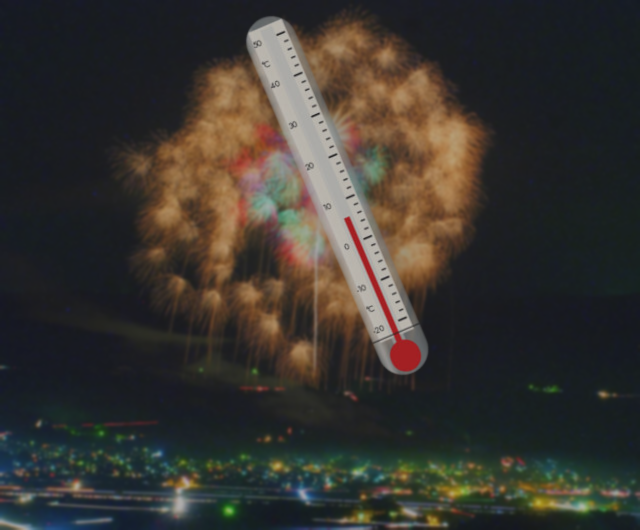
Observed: 6 °C
